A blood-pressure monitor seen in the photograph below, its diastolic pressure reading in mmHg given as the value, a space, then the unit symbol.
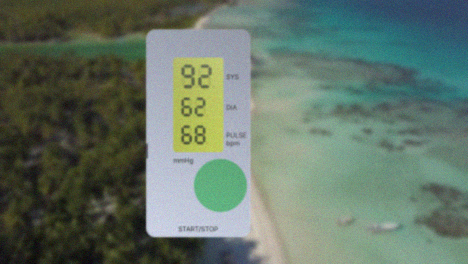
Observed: 62 mmHg
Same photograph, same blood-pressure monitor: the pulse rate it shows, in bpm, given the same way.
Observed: 68 bpm
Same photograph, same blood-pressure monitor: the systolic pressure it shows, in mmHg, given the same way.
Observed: 92 mmHg
